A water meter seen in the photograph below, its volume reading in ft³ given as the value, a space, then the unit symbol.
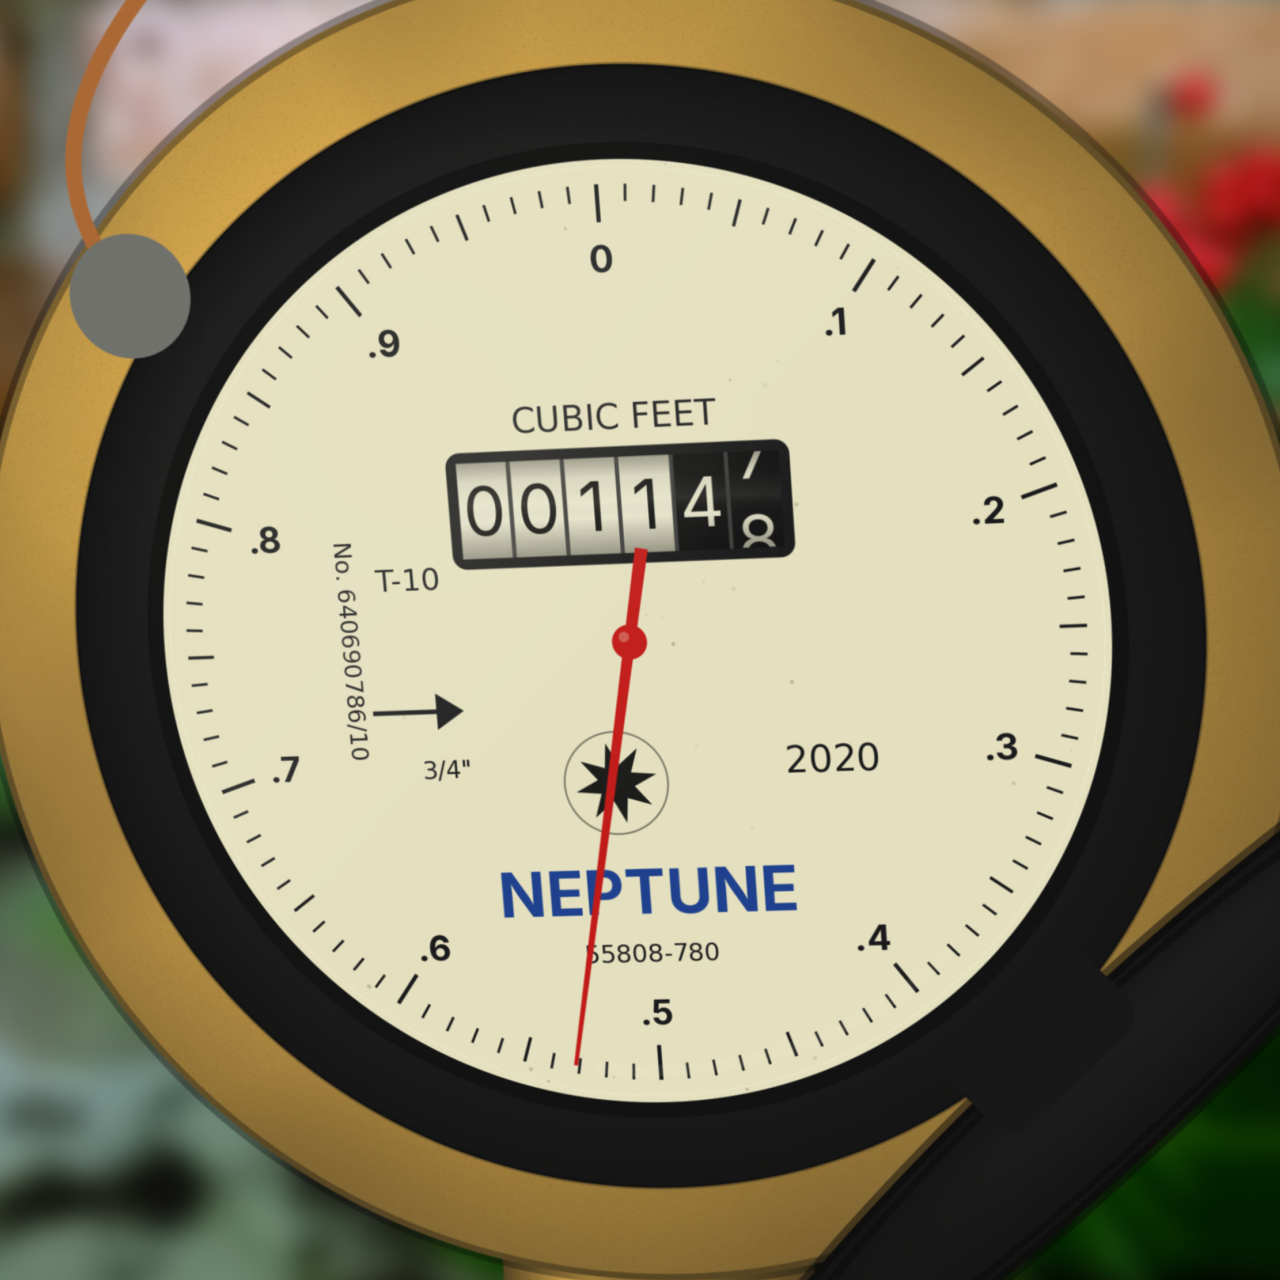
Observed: 1147.53 ft³
